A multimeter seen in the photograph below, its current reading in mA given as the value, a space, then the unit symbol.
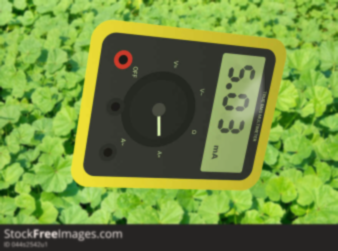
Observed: 5.03 mA
